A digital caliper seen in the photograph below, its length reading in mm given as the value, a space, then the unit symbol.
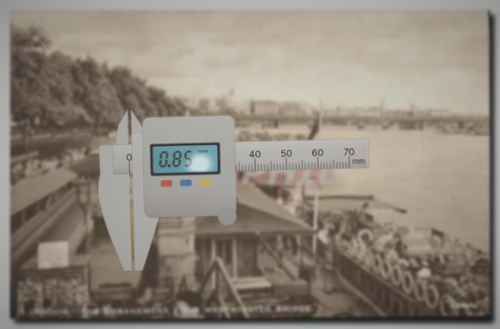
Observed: 0.85 mm
